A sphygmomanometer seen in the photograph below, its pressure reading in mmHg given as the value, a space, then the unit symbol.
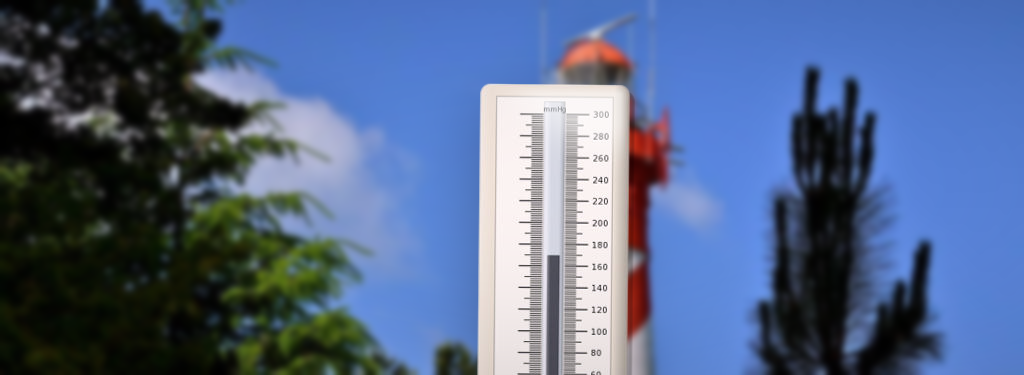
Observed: 170 mmHg
